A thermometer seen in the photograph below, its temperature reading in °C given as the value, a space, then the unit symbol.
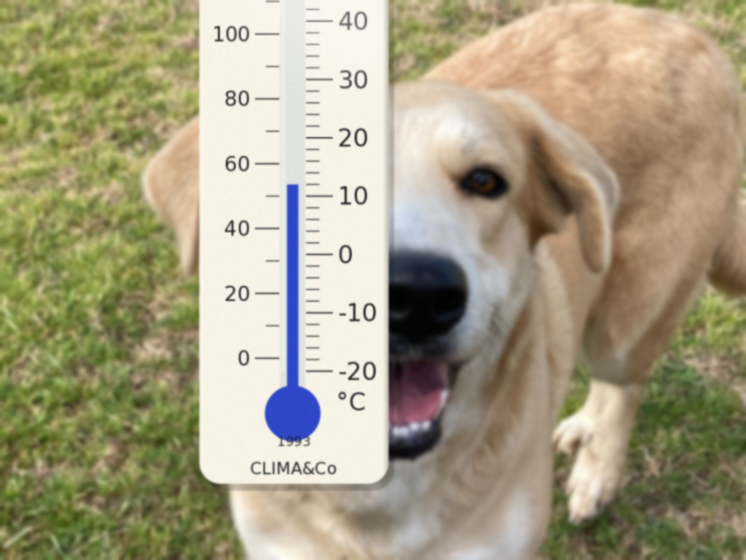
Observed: 12 °C
